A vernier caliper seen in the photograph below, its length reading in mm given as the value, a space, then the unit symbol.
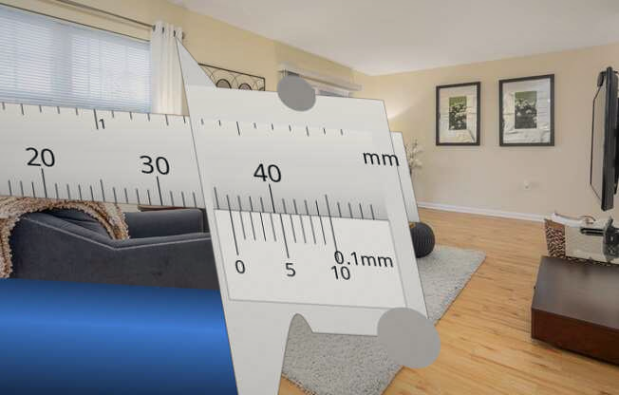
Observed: 36.0 mm
